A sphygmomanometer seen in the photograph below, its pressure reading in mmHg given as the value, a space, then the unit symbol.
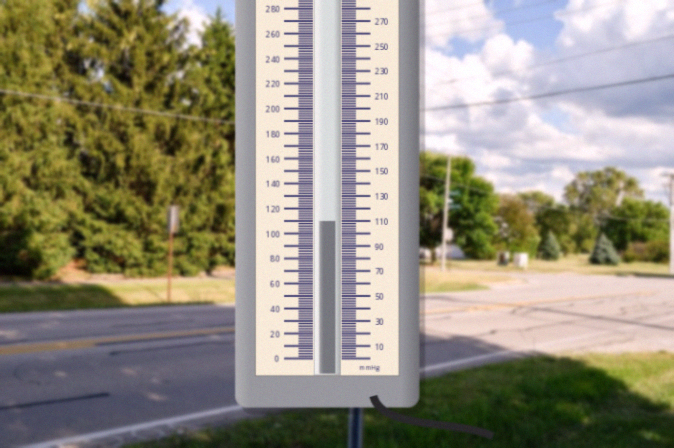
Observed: 110 mmHg
